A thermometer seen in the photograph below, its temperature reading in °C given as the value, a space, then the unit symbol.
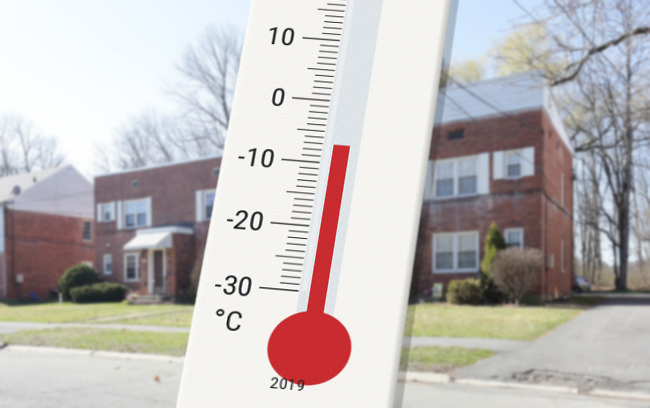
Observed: -7 °C
